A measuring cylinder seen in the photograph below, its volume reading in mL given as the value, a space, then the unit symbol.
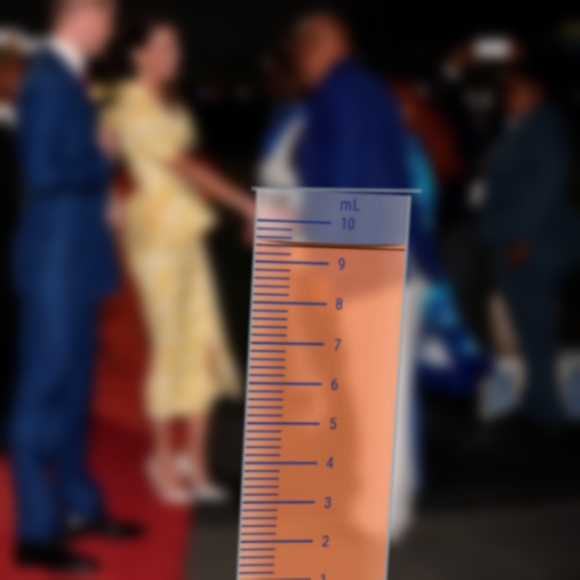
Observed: 9.4 mL
